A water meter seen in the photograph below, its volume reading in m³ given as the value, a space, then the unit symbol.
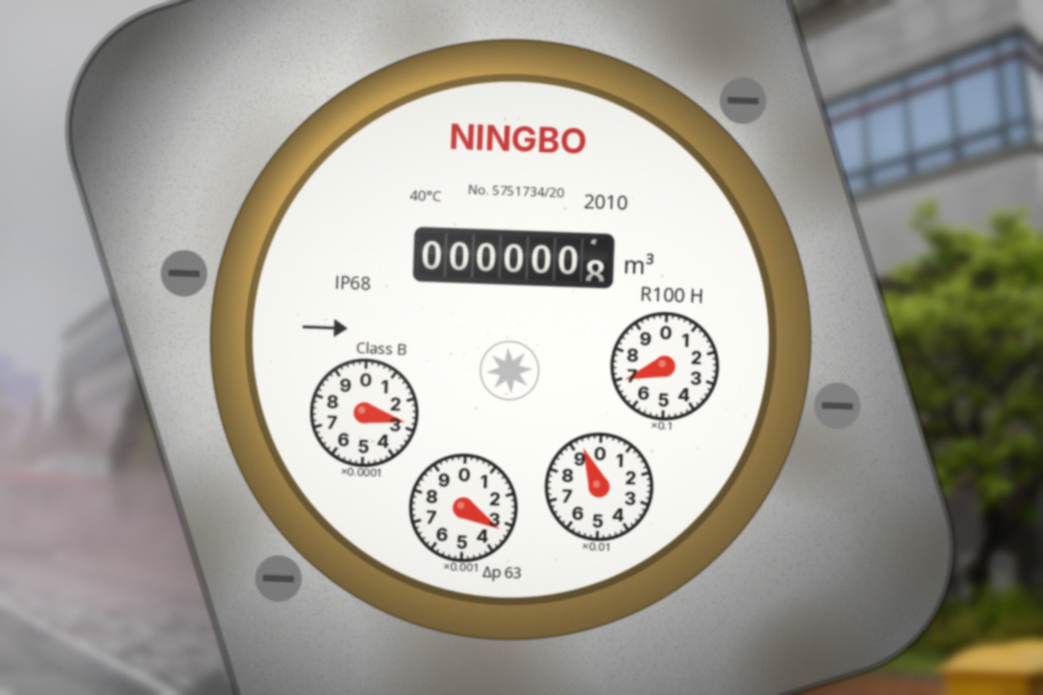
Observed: 7.6932 m³
